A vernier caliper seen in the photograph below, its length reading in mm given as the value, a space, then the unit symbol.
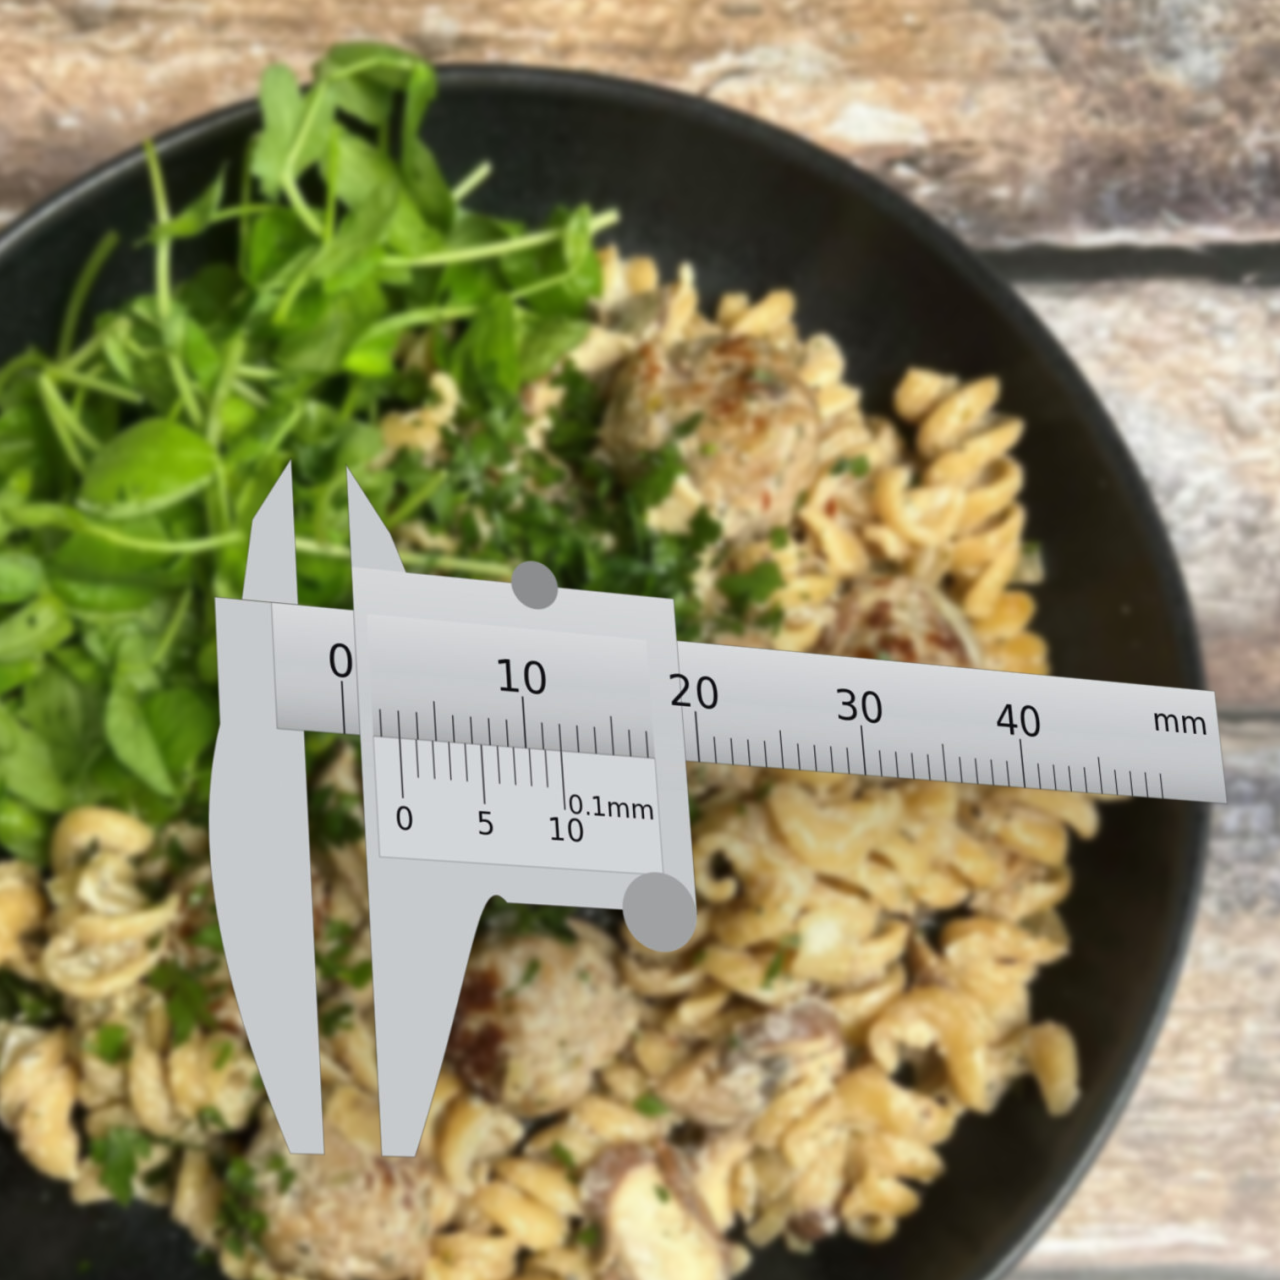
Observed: 3.0 mm
